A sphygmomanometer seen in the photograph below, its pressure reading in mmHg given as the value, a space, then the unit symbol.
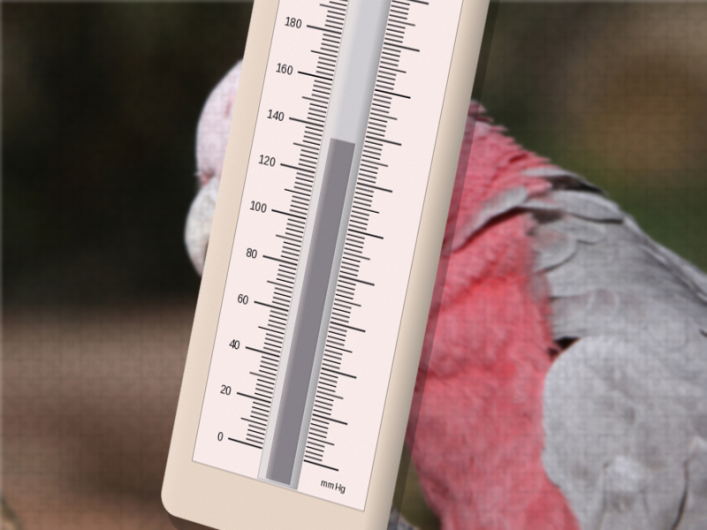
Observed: 136 mmHg
